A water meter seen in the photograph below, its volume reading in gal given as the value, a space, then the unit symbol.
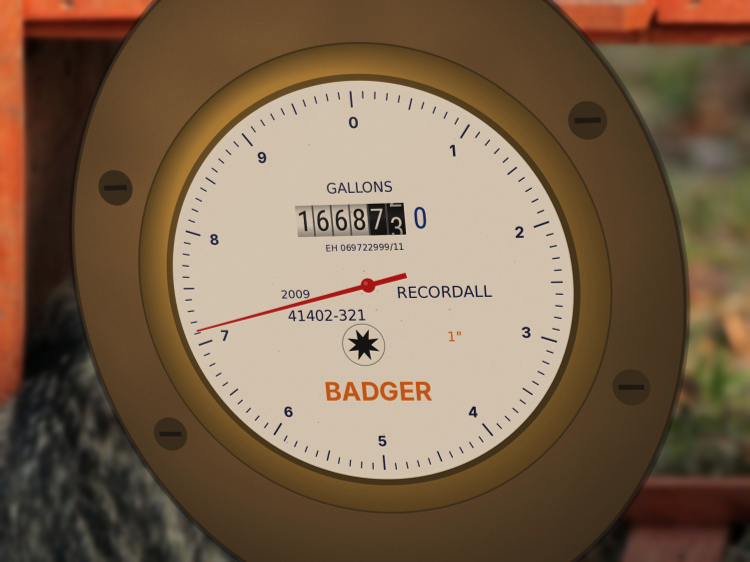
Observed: 1668727.1 gal
